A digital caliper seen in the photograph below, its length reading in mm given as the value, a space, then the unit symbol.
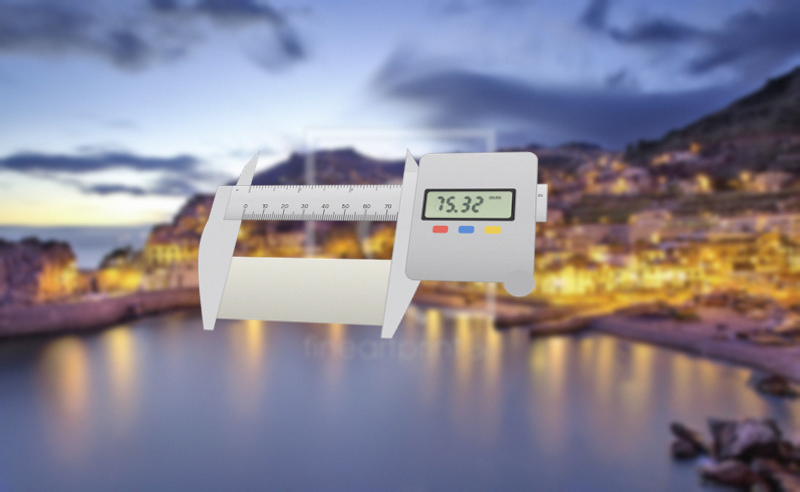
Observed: 75.32 mm
